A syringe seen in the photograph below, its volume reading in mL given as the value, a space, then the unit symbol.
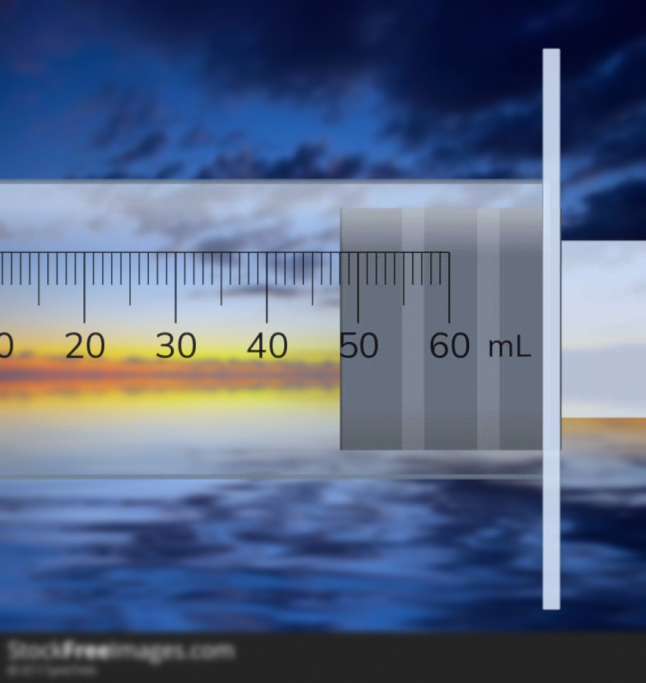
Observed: 48 mL
